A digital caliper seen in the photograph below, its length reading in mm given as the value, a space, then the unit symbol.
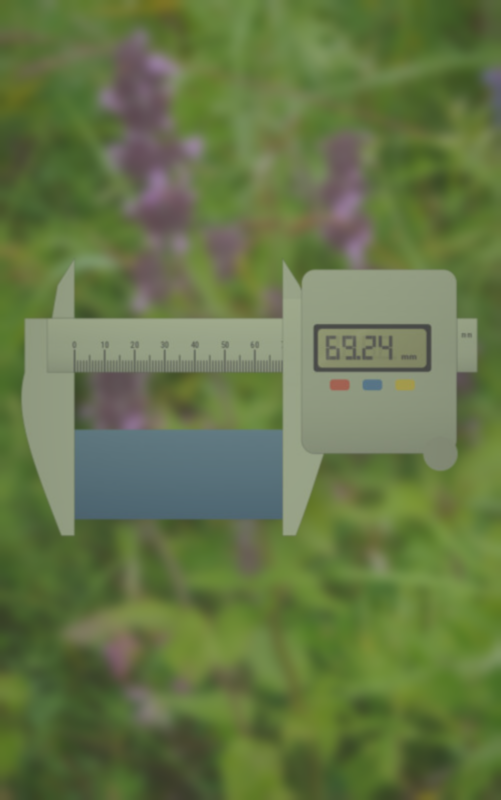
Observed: 69.24 mm
